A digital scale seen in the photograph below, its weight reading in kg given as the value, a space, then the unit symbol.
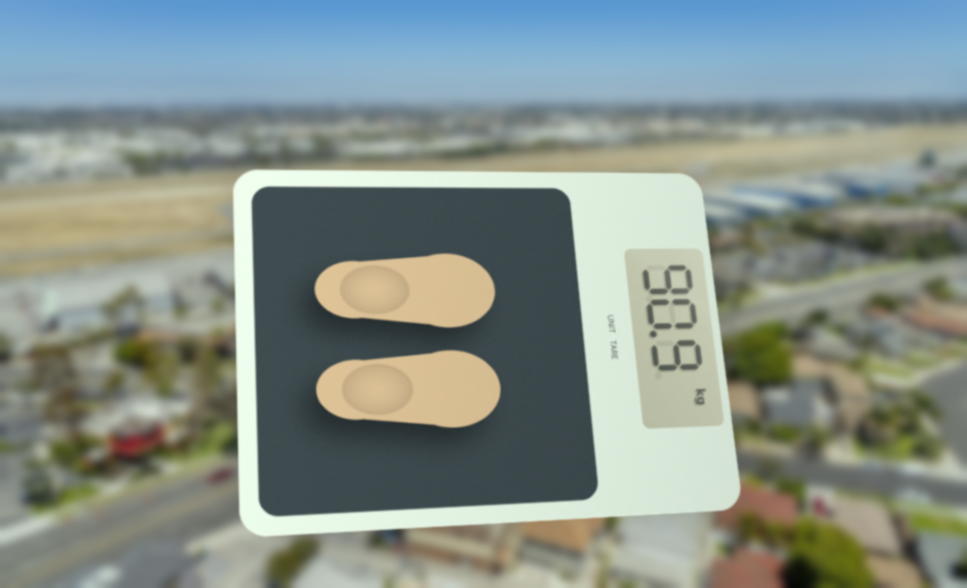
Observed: 90.9 kg
